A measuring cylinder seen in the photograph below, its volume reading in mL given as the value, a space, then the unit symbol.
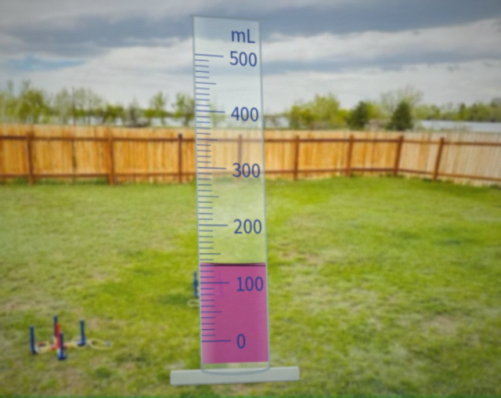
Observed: 130 mL
